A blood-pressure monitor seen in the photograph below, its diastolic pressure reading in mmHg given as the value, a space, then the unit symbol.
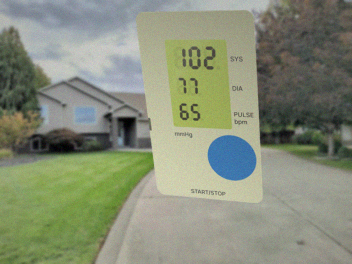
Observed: 77 mmHg
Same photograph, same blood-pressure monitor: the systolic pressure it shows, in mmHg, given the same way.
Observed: 102 mmHg
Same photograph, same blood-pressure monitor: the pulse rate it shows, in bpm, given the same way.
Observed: 65 bpm
